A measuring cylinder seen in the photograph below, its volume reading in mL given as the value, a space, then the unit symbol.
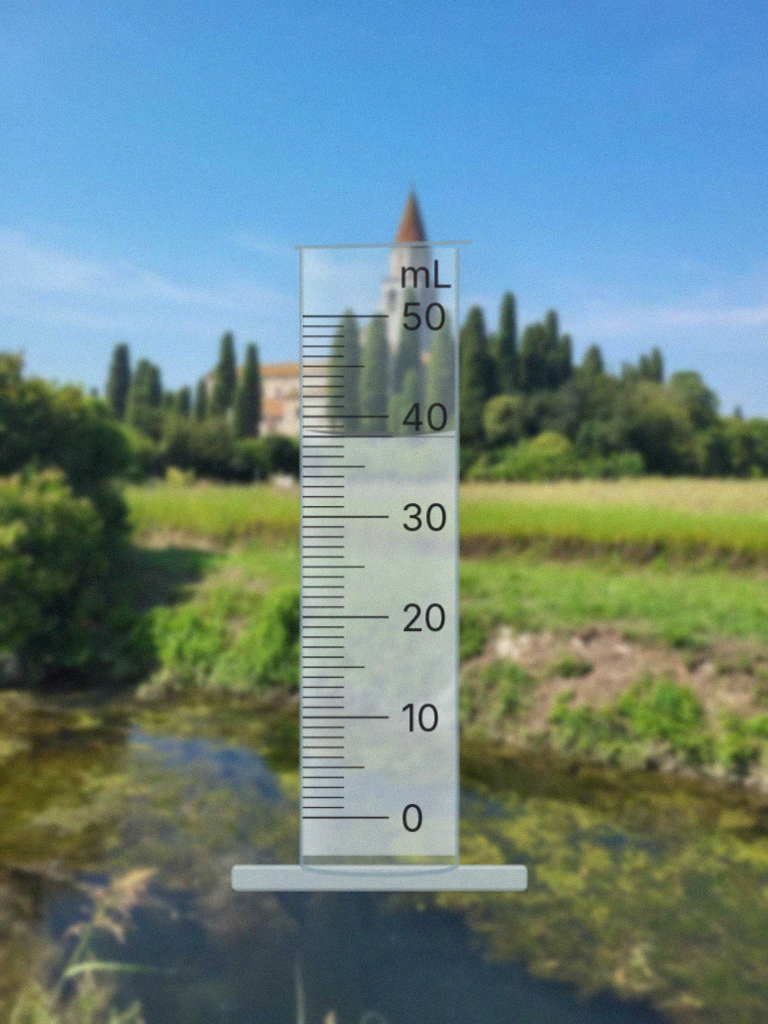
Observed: 38 mL
